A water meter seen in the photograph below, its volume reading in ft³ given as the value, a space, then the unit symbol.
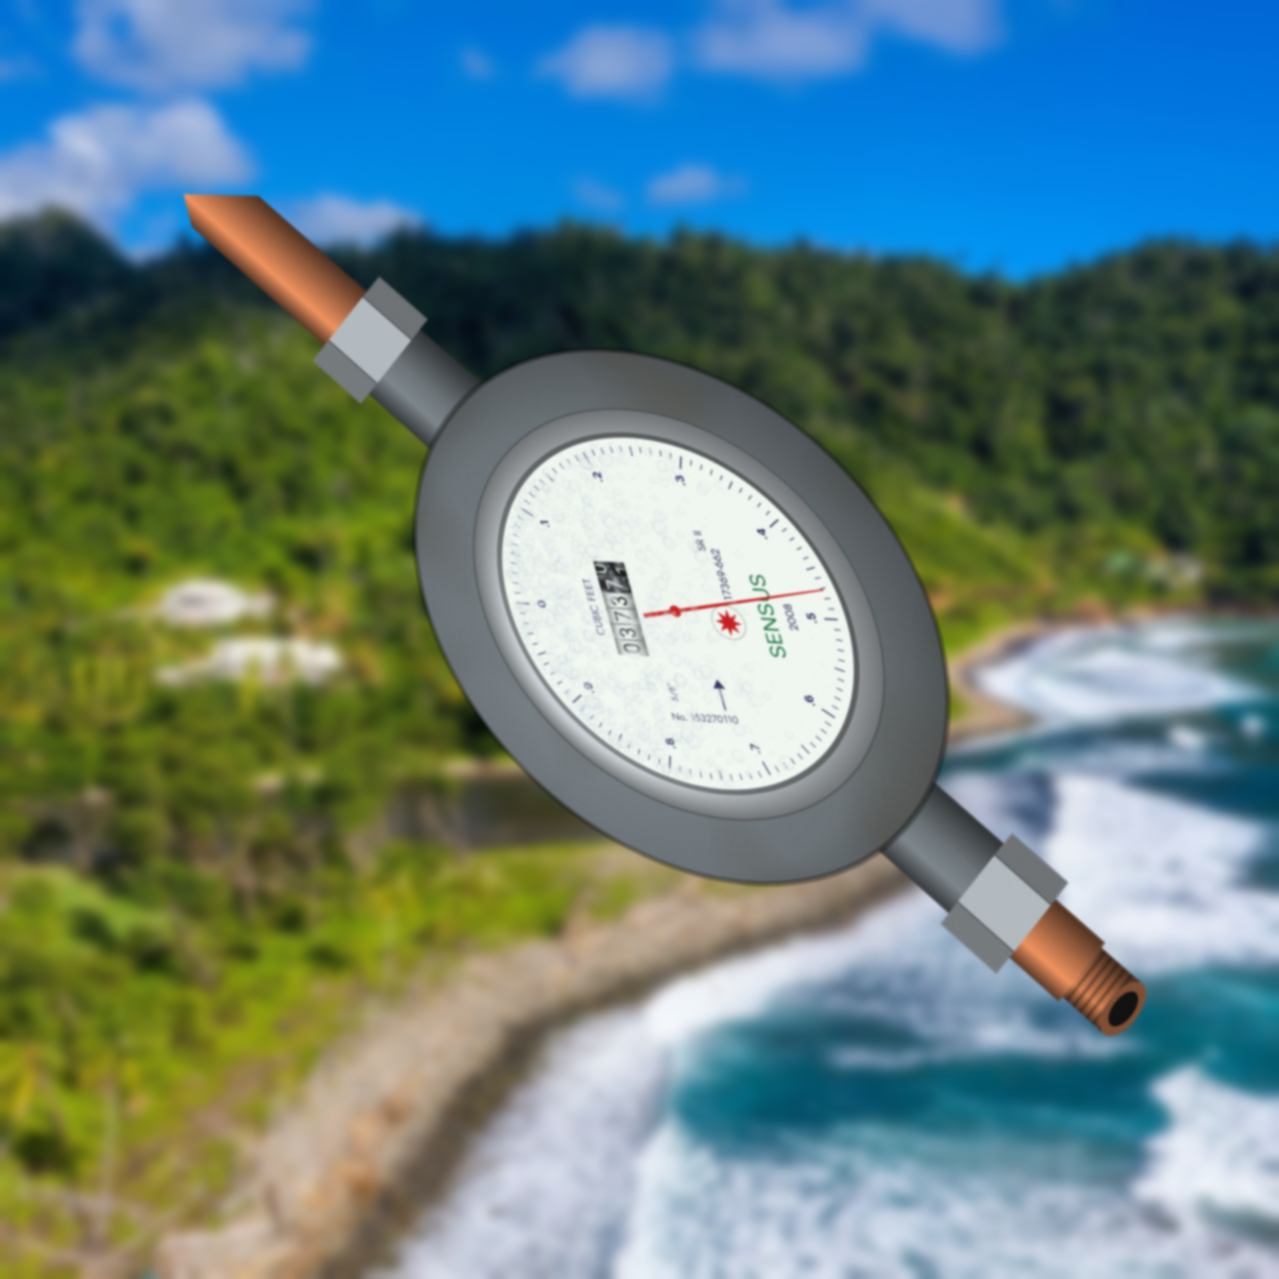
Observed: 37370.47 ft³
